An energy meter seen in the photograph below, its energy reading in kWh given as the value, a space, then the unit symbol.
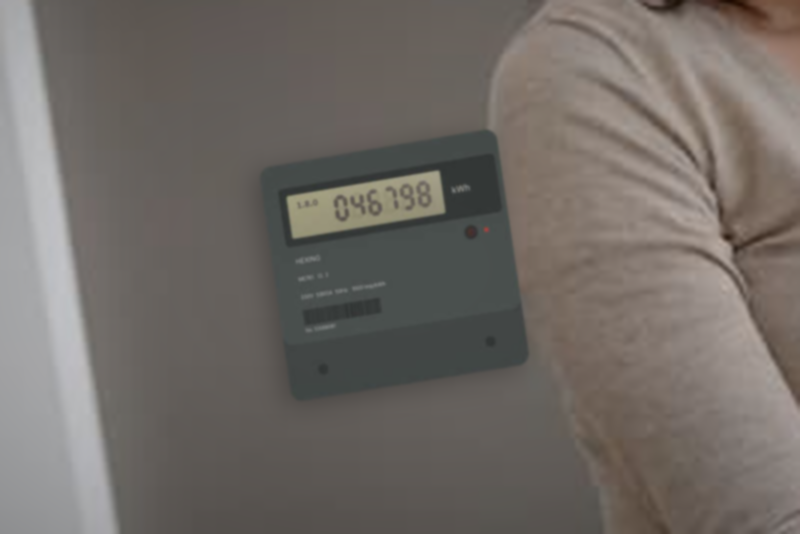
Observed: 46798 kWh
